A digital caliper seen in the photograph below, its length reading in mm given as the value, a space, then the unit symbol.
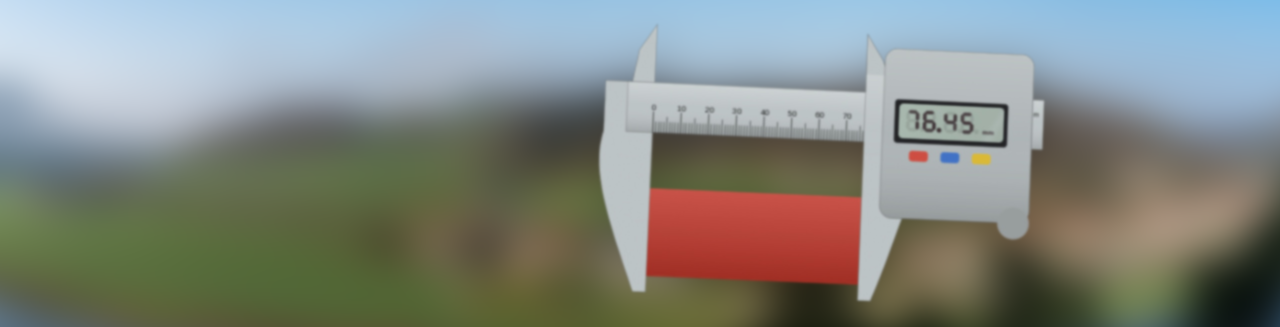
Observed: 76.45 mm
